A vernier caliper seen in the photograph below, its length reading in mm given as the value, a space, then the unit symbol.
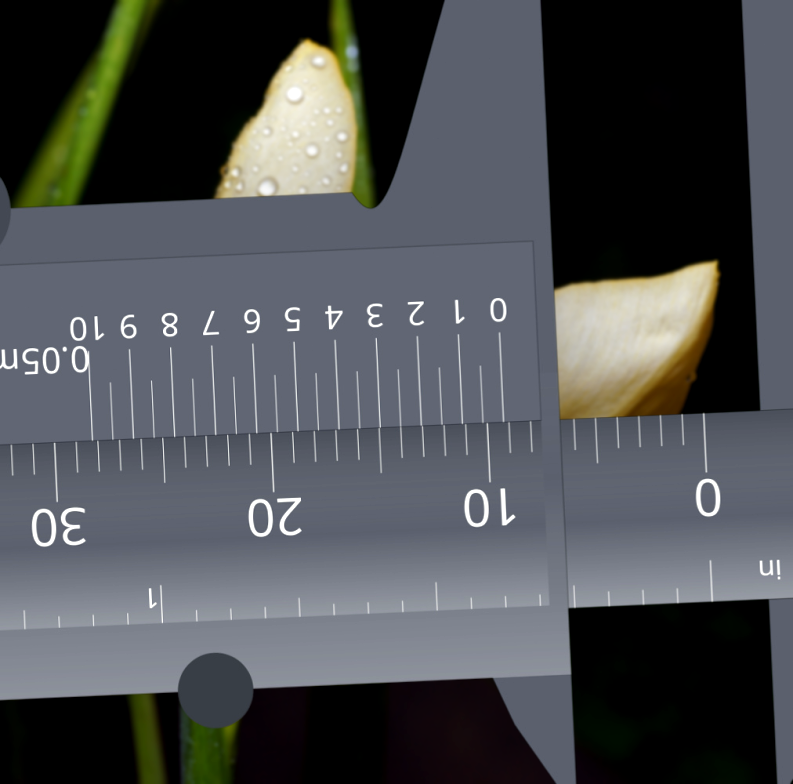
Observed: 9.25 mm
